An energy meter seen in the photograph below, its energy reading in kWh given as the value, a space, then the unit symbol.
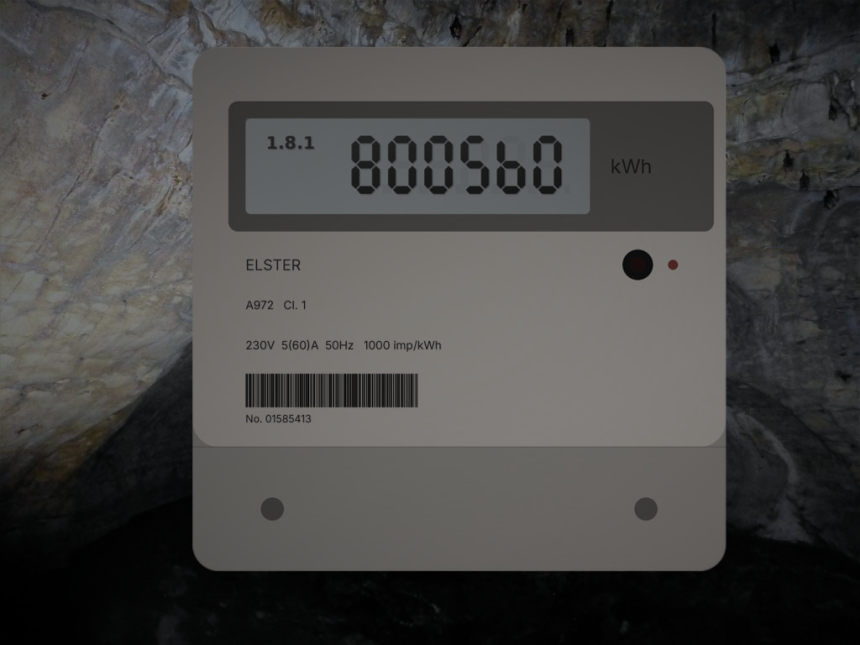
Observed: 800560 kWh
